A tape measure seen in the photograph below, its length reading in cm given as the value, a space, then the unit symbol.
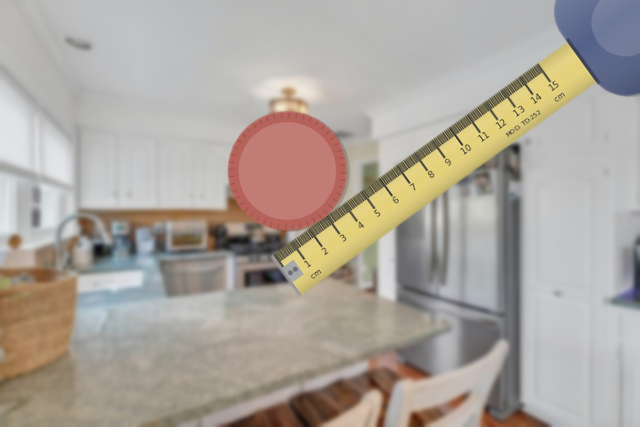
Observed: 5.5 cm
